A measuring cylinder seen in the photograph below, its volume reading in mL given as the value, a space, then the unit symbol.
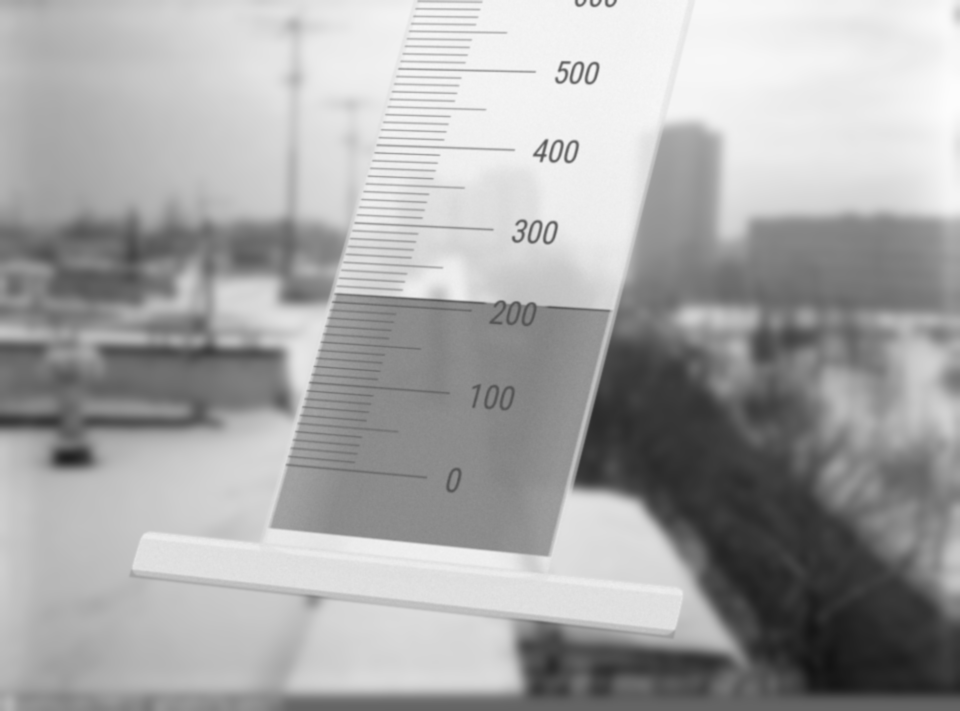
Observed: 210 mL
